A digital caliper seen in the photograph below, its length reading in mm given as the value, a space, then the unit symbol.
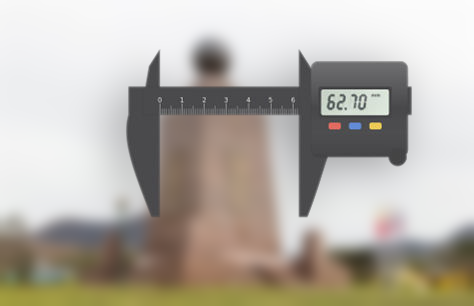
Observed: 62.70 mm
